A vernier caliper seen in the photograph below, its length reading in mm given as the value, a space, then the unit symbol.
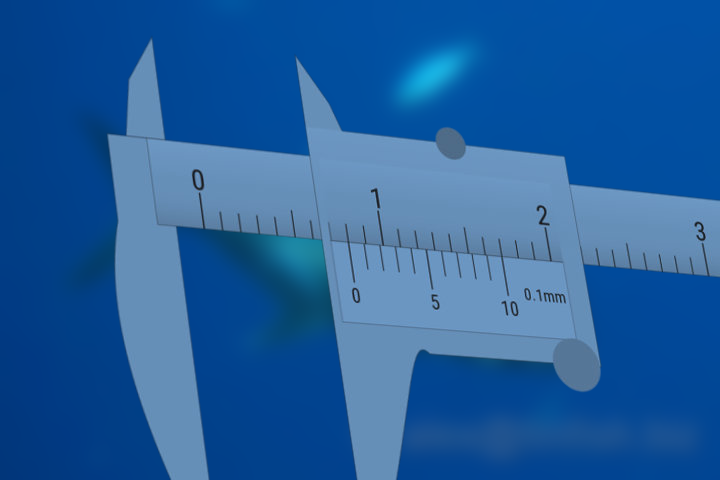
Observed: 8.0 mm
